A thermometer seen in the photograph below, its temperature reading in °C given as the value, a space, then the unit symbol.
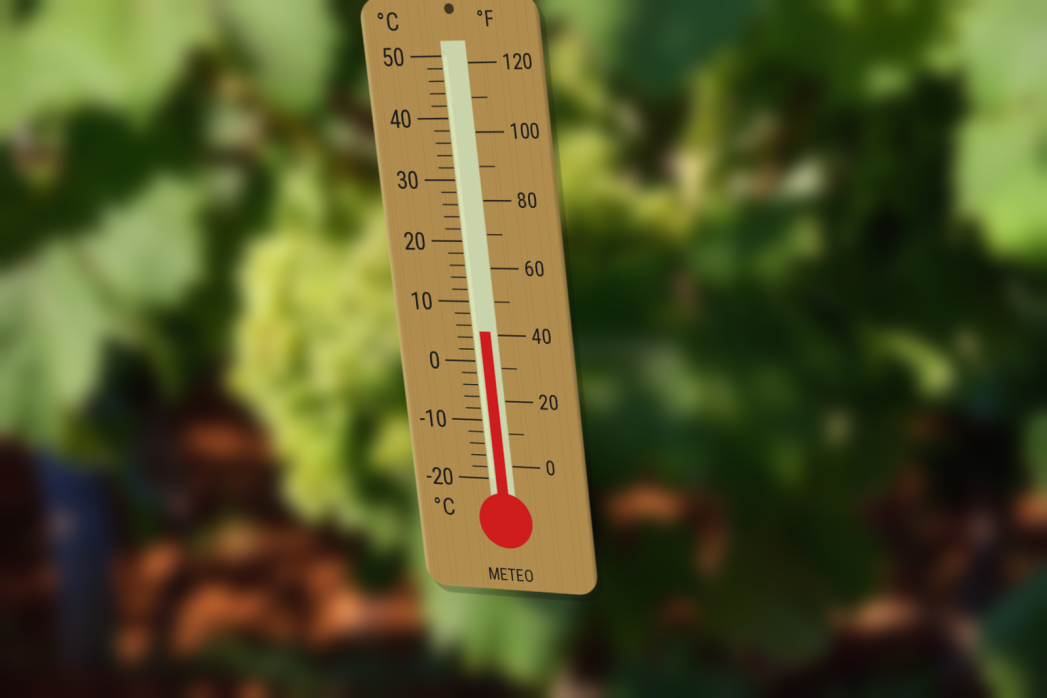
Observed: 5 °C
